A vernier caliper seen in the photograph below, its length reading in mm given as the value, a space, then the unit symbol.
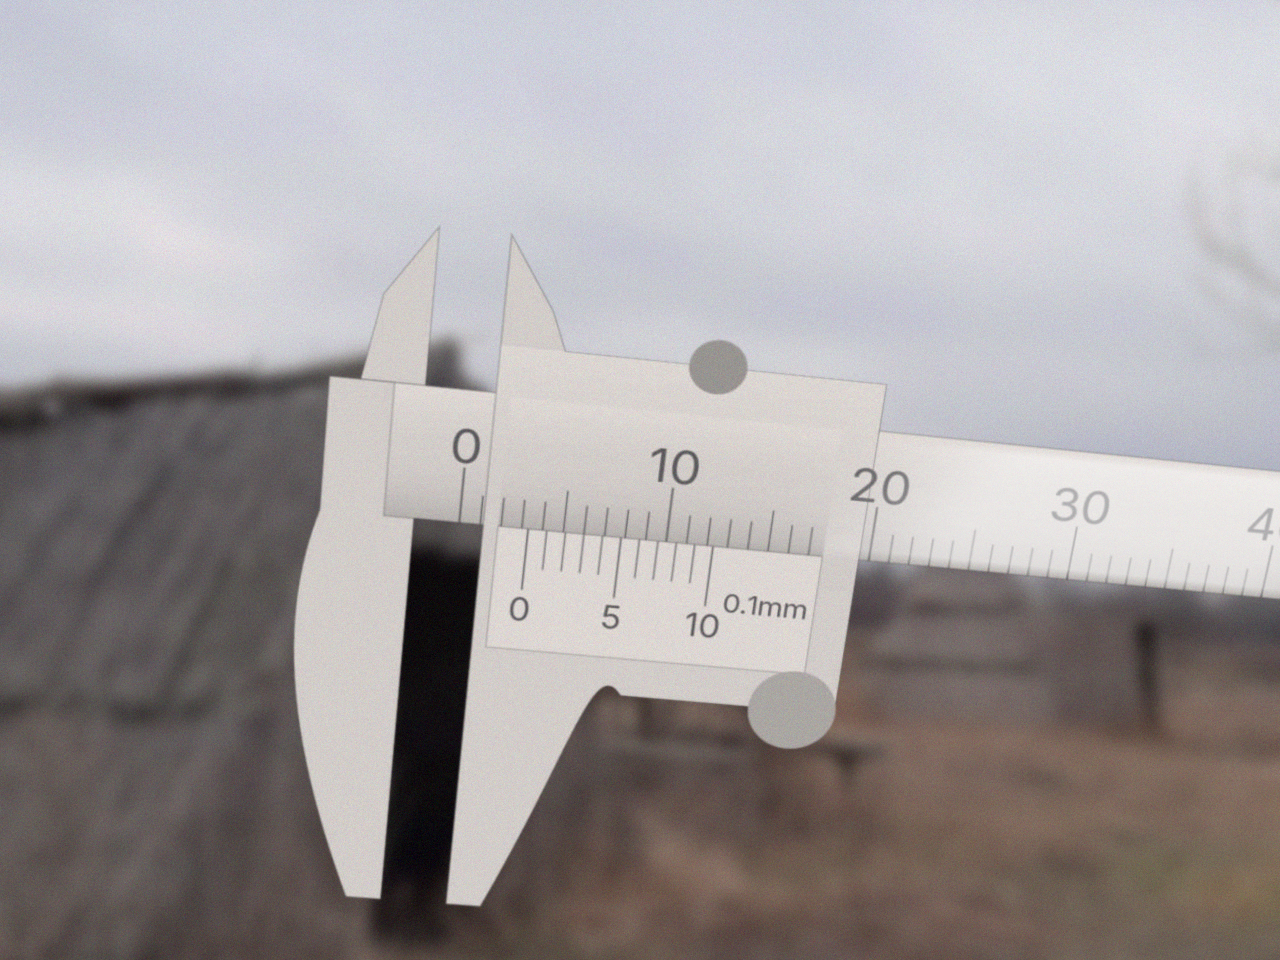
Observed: 3.3 mm
